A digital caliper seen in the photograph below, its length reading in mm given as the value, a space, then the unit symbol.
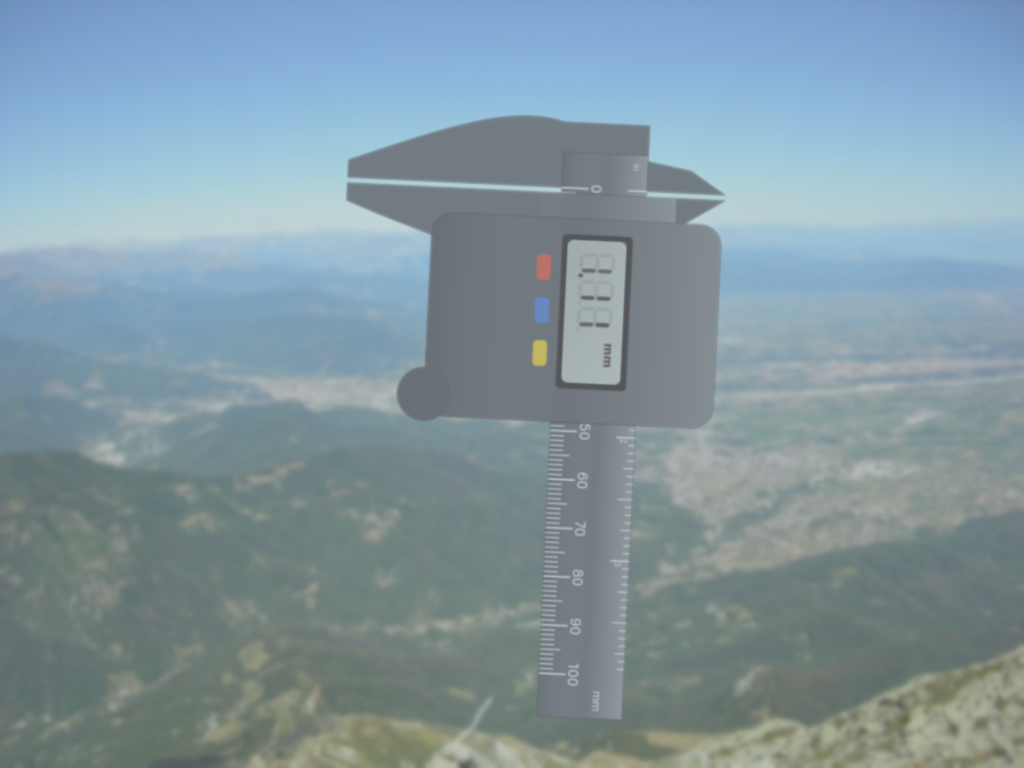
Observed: 1.11 mm
